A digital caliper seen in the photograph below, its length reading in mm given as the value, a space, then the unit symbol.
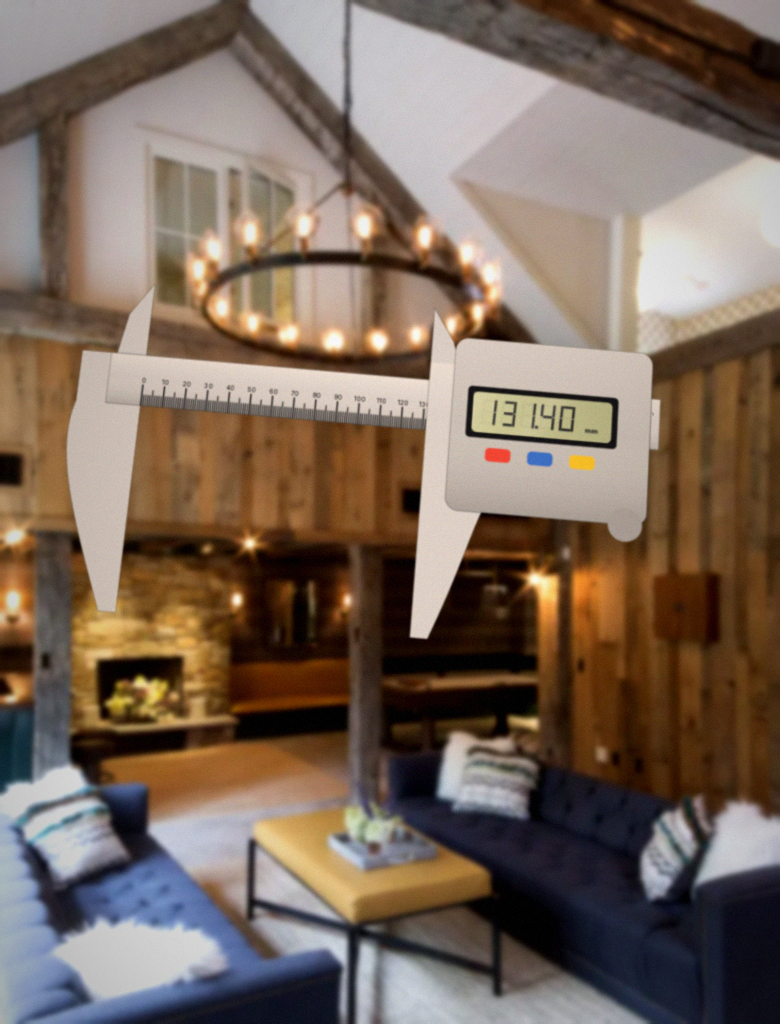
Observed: 131.40 mm
